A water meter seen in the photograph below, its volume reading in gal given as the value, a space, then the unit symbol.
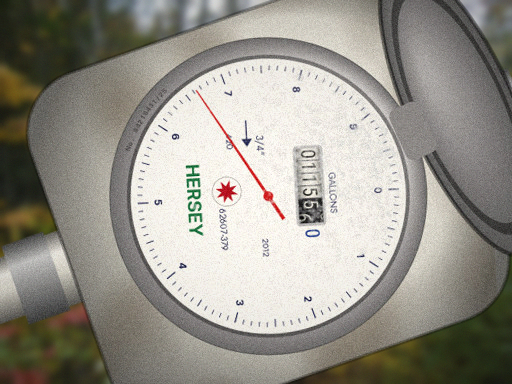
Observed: 115556.6 gal
